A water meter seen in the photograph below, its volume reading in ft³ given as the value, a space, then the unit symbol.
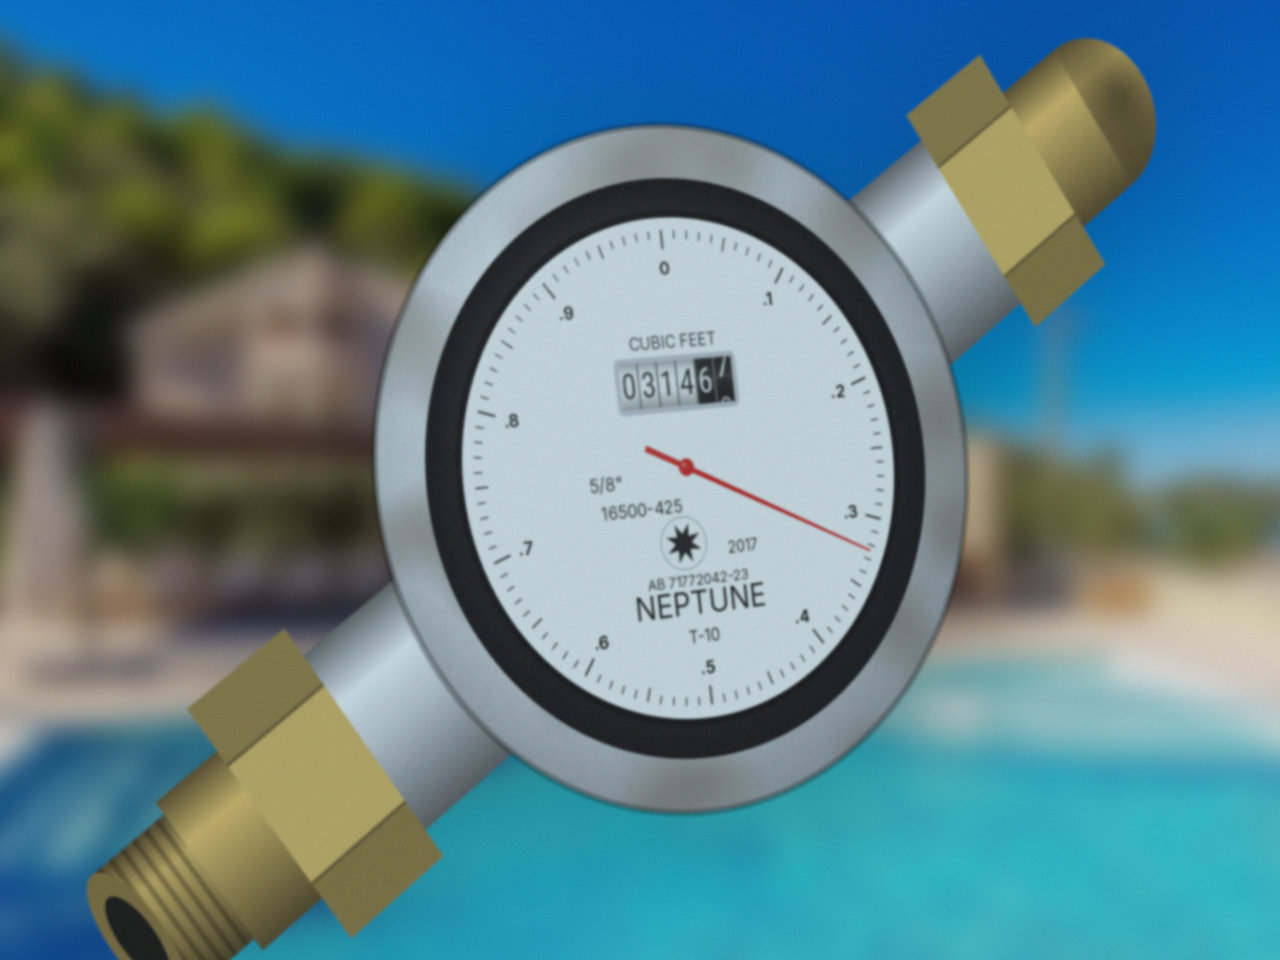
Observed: 31467.32 ft³
